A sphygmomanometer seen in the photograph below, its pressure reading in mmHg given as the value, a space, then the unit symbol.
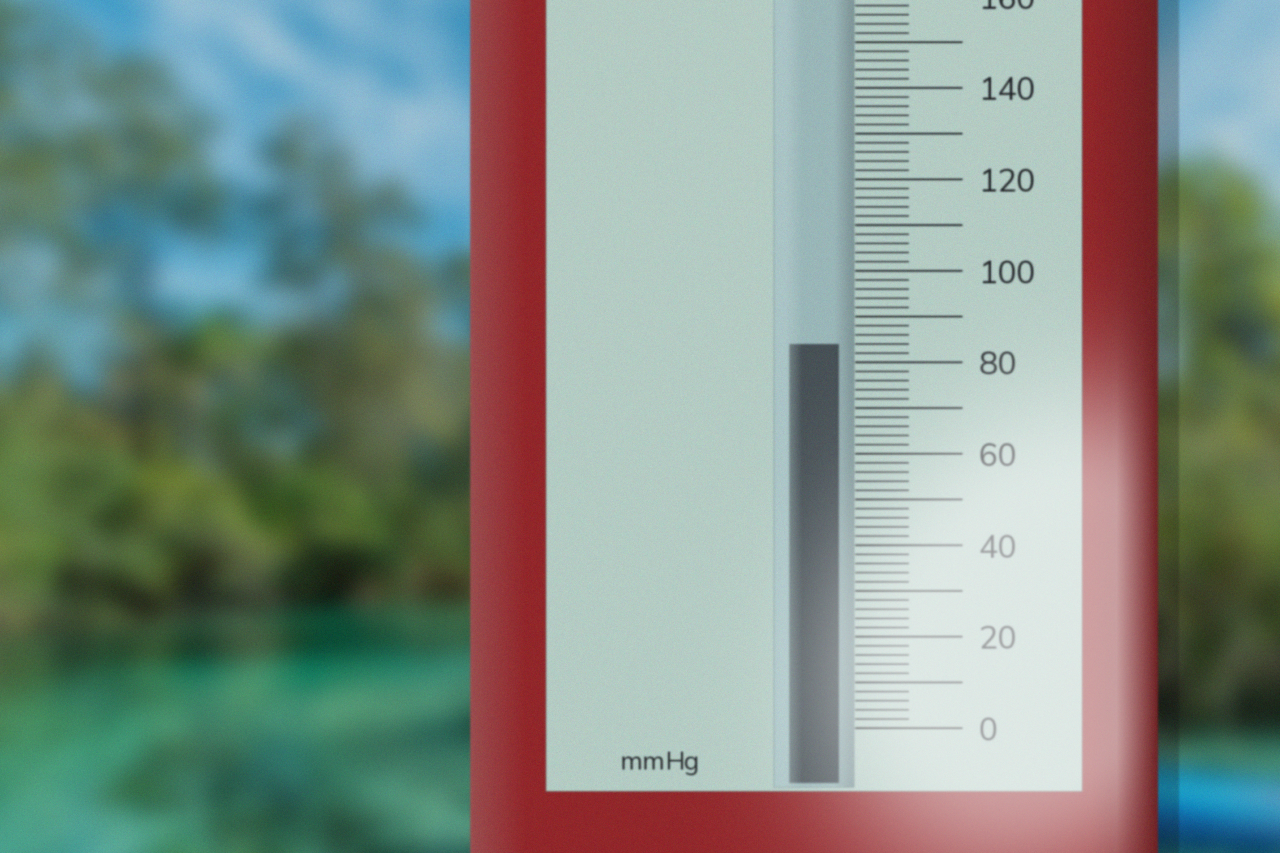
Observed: 84 mmHg
